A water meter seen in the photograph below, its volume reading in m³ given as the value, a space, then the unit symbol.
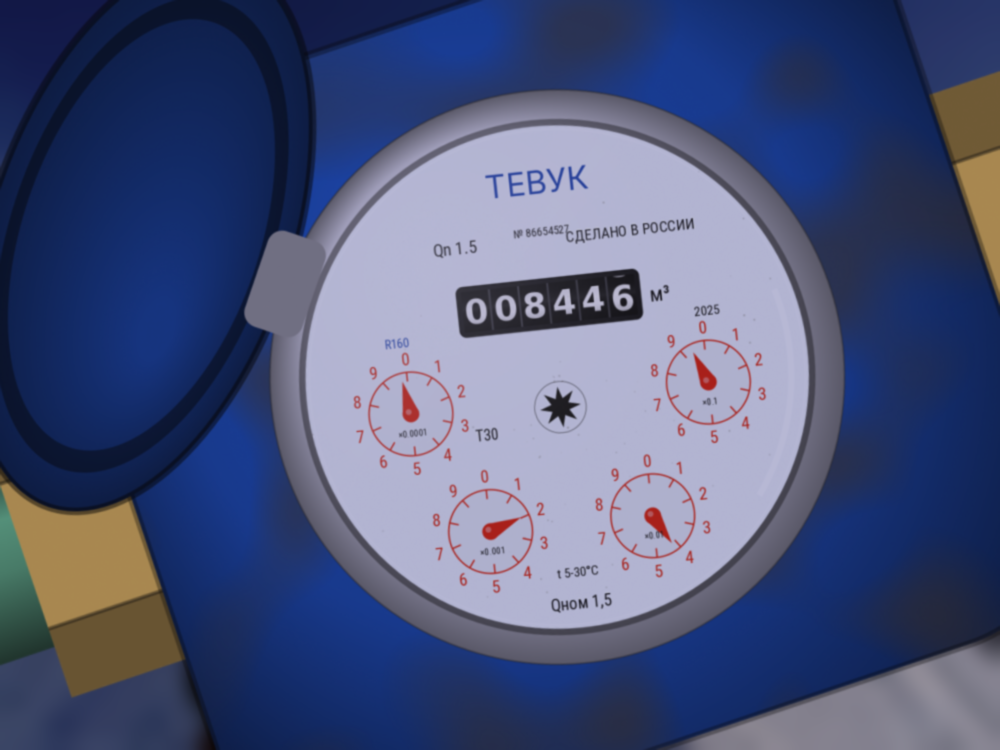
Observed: 8445.9419 m³
